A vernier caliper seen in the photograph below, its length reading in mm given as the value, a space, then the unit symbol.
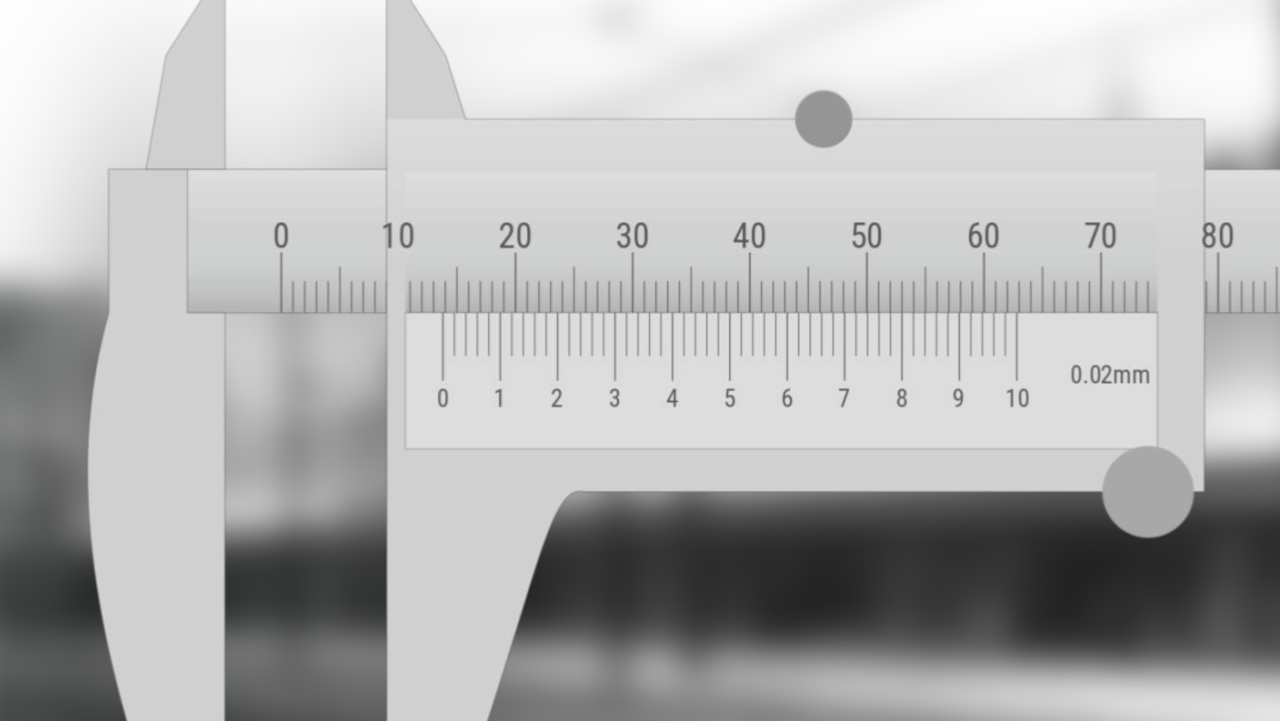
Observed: 13.8 mm
